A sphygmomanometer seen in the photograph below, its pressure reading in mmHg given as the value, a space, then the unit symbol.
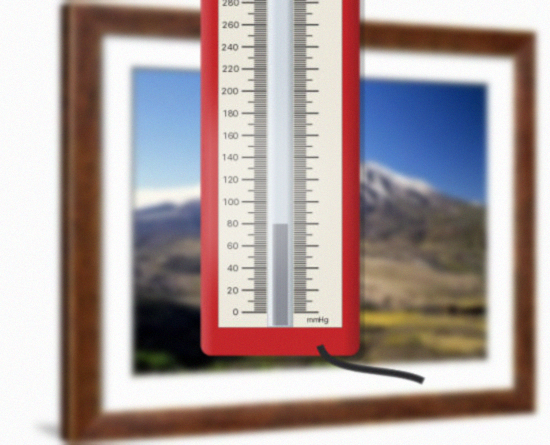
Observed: 80 mmHg
